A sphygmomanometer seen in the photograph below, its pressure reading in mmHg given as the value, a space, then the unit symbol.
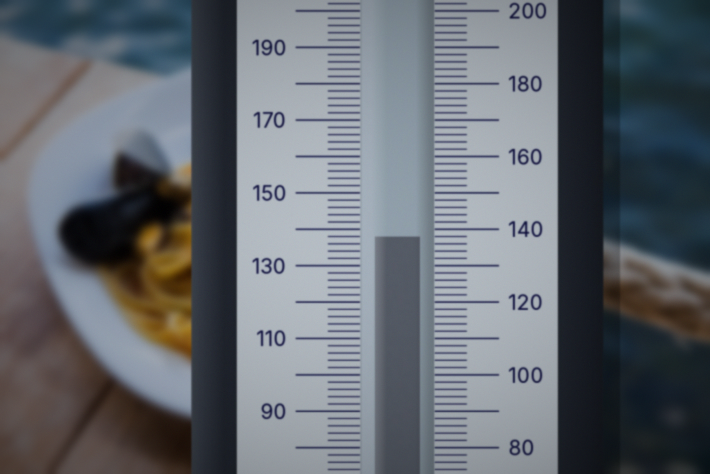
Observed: 138 mmHg
